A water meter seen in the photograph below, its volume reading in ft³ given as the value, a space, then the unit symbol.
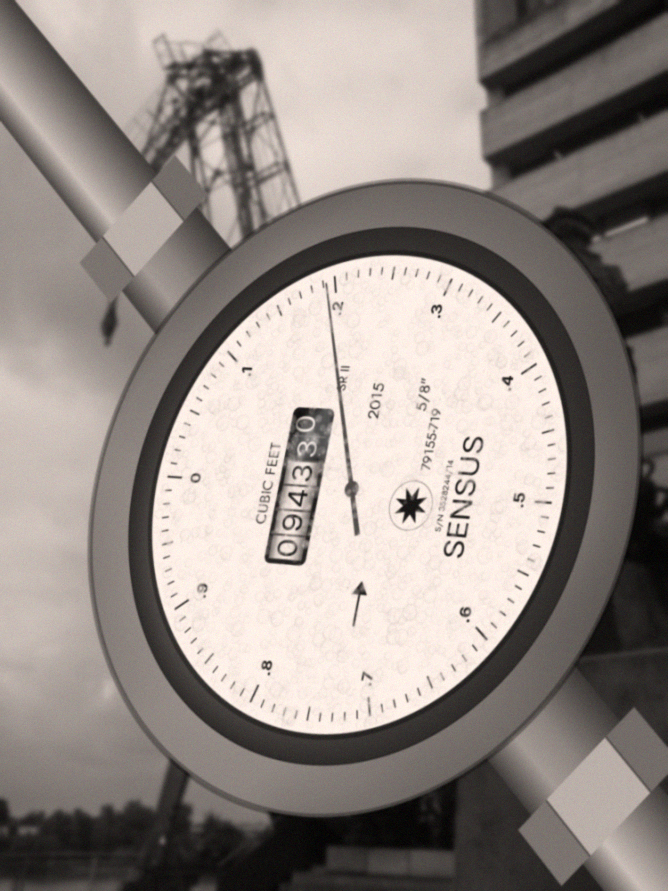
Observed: 94330.19 ft³
